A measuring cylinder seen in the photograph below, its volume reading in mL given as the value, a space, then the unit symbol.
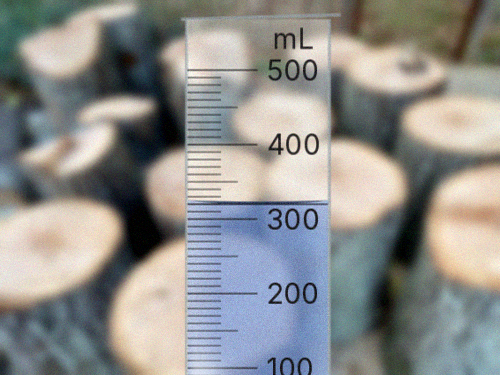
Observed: 320 mL
